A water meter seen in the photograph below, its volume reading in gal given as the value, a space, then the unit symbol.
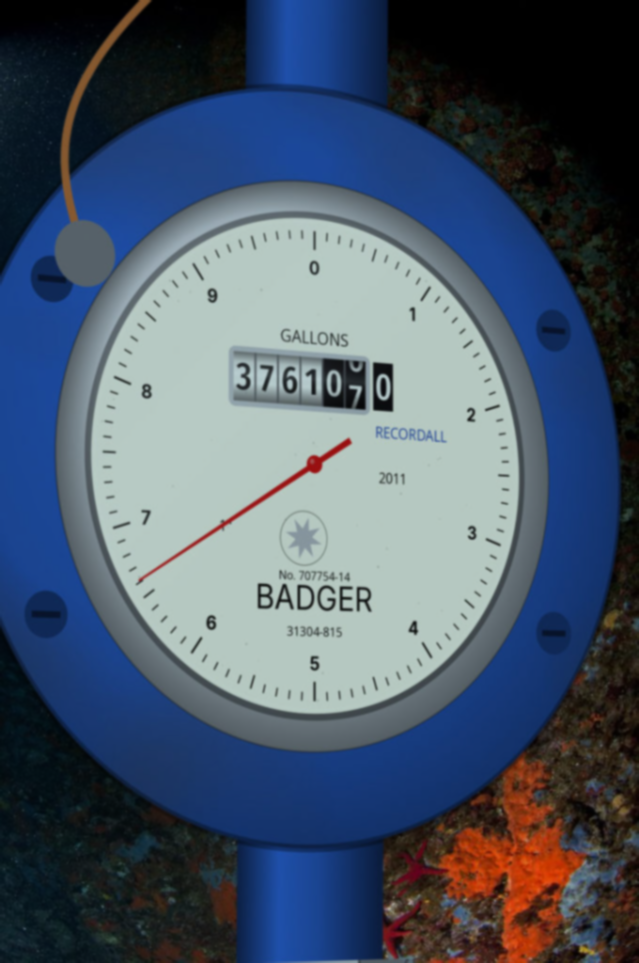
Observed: 3761066.6 gal
